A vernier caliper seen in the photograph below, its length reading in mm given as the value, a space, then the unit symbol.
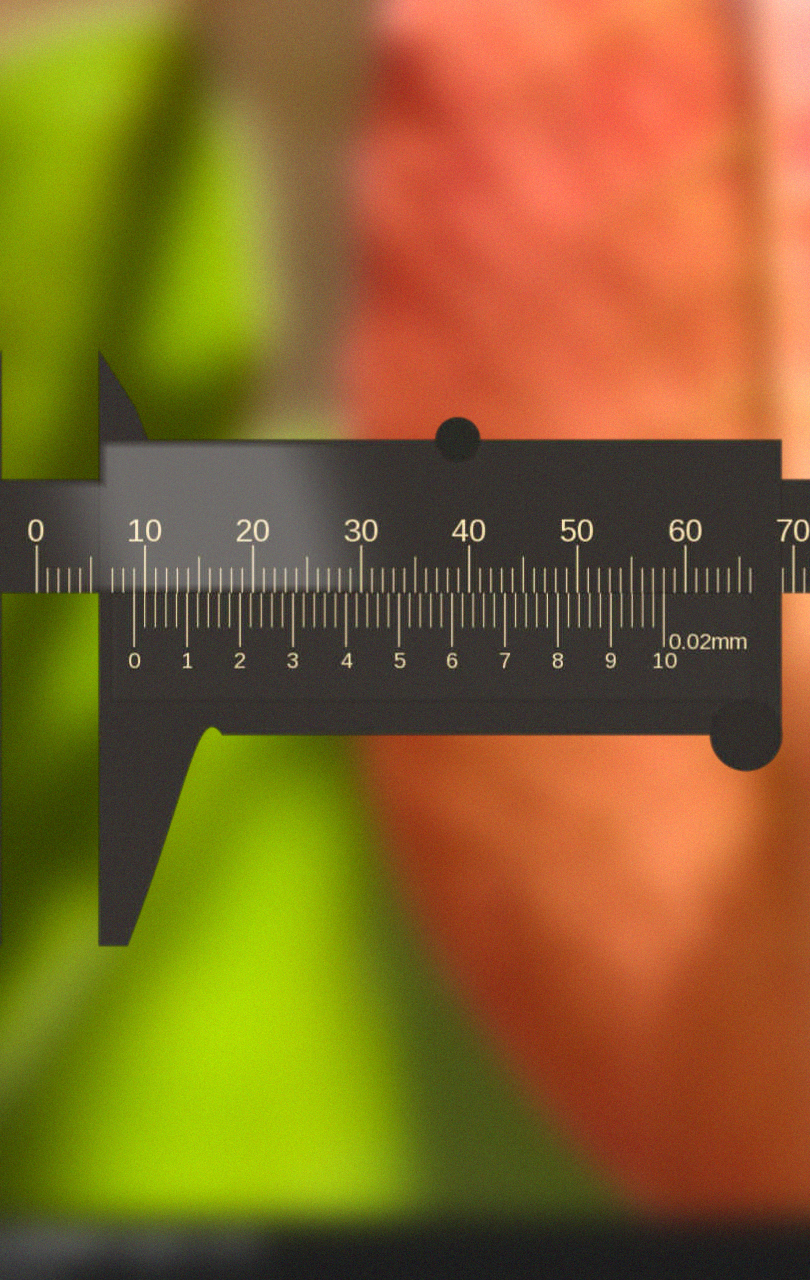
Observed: 9.0 mm
